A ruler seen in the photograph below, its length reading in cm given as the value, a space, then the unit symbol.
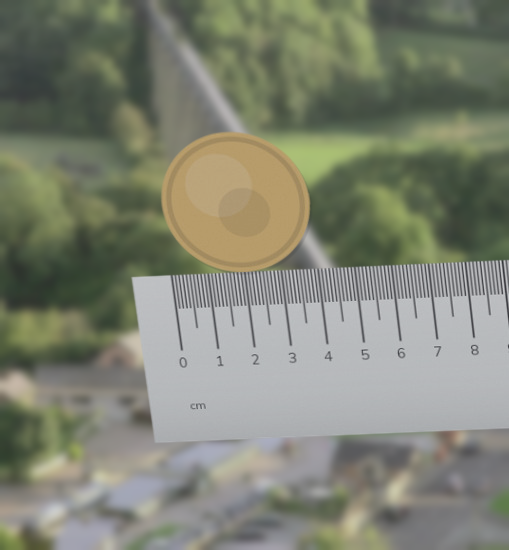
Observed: 4 cm
